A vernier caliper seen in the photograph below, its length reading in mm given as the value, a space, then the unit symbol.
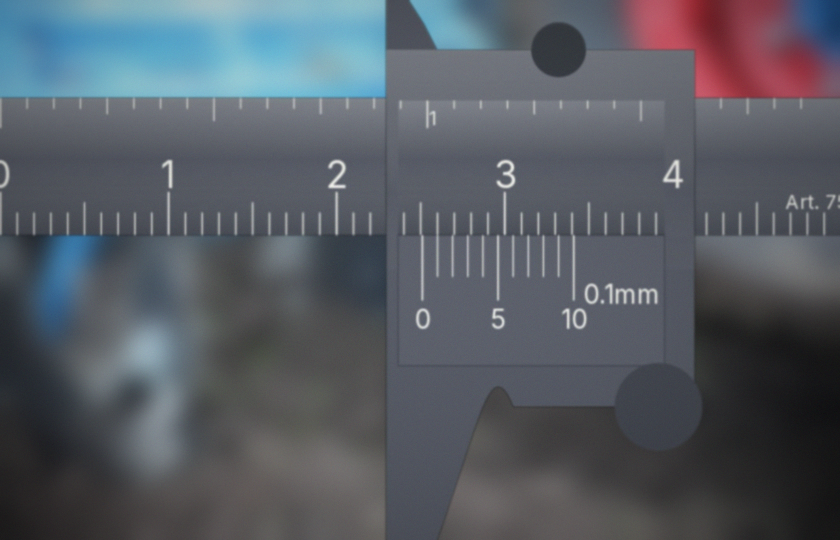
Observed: 25.1 mm
